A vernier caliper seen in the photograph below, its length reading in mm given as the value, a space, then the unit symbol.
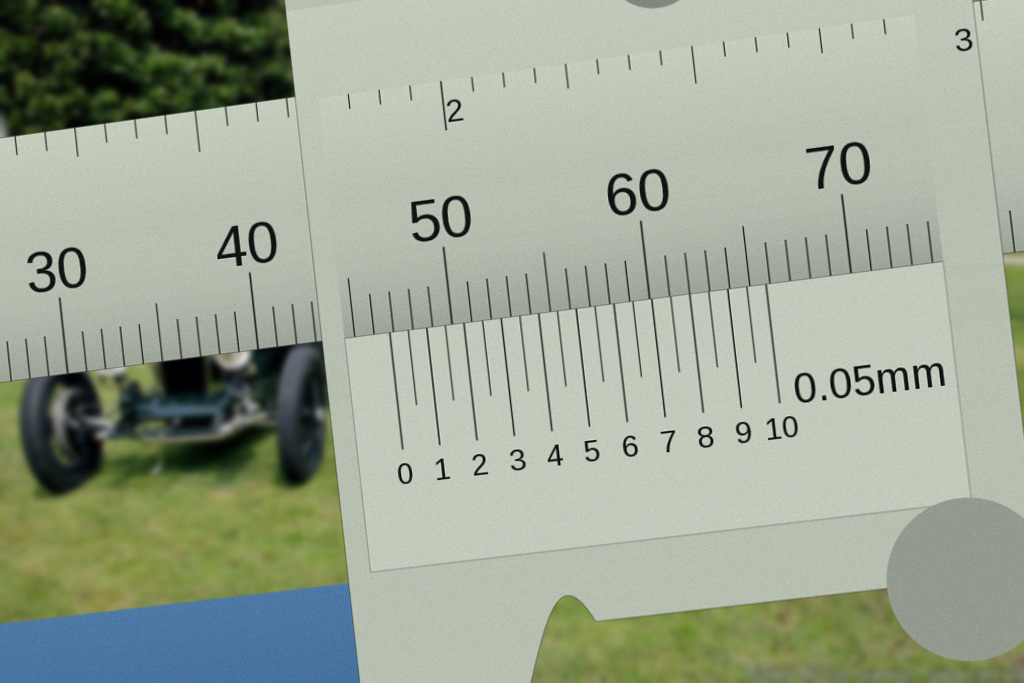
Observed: 46.8 mm
